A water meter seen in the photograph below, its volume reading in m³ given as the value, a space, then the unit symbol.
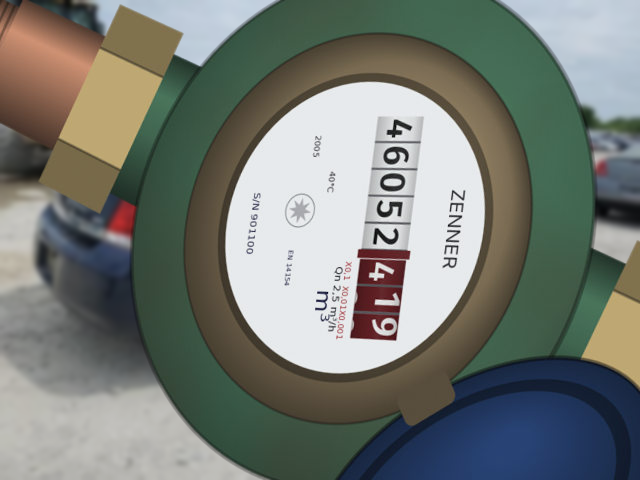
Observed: 46052.419 m³
